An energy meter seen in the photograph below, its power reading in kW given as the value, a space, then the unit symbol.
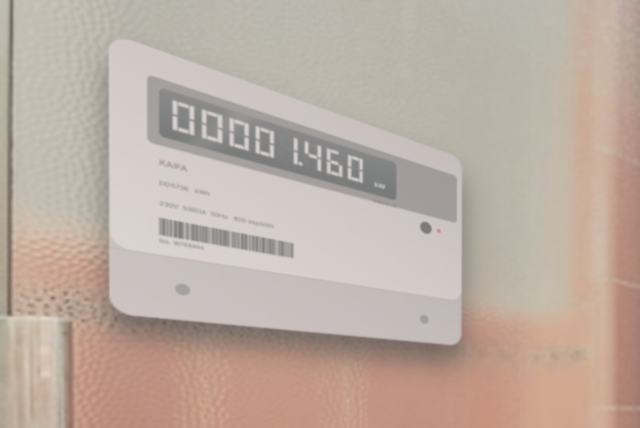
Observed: 1.460 kW
